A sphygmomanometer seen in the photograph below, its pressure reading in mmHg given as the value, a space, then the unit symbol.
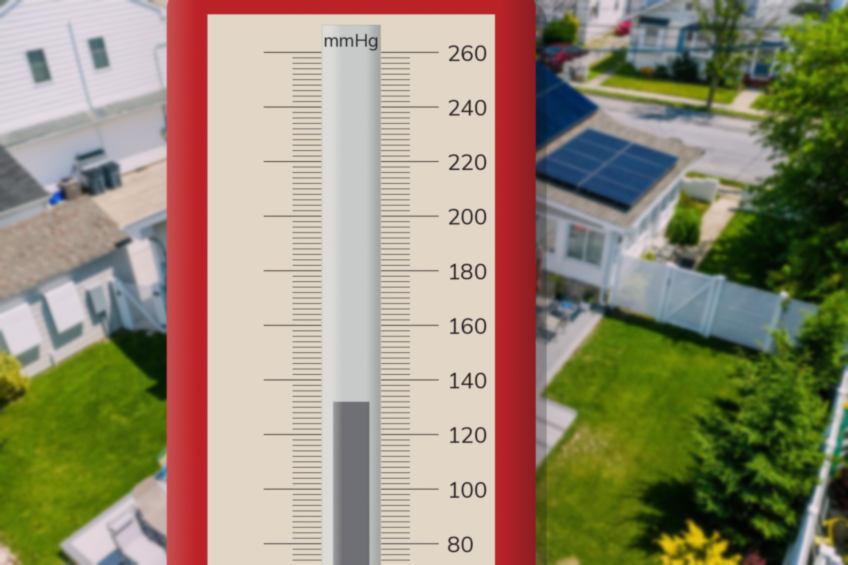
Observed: 132 mmHg
